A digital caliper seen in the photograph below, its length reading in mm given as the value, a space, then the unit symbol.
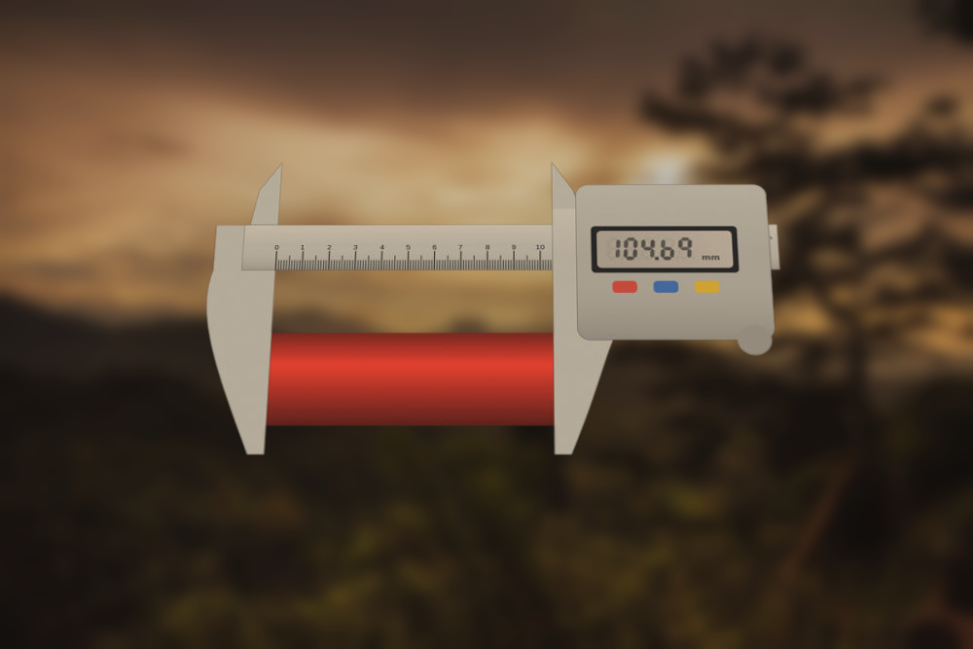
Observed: 104.69 mm
